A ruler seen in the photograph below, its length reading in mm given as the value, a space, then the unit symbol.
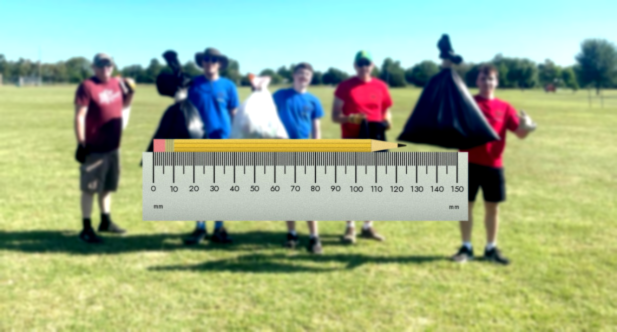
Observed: 125 mm
